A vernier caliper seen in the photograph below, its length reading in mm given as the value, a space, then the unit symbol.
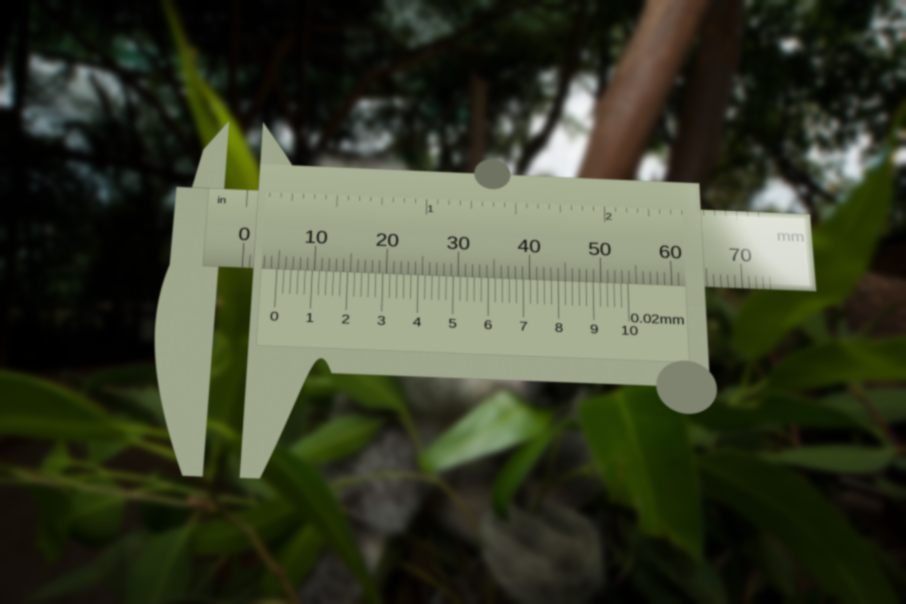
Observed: 4.8 mm
